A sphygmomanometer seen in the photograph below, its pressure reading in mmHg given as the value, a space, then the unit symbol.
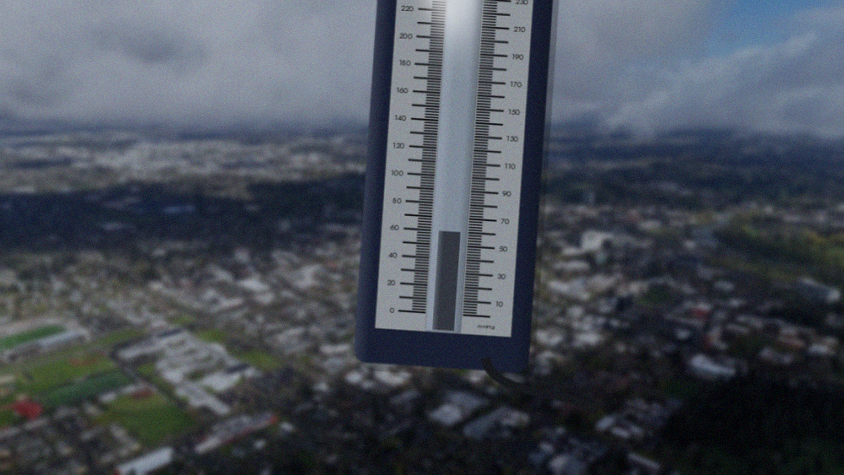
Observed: 60 mmHg
